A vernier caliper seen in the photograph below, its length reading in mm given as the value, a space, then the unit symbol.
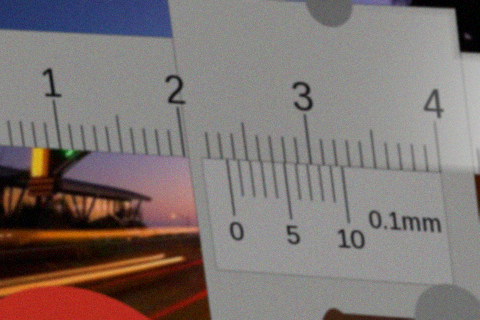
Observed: 23.4 mm
